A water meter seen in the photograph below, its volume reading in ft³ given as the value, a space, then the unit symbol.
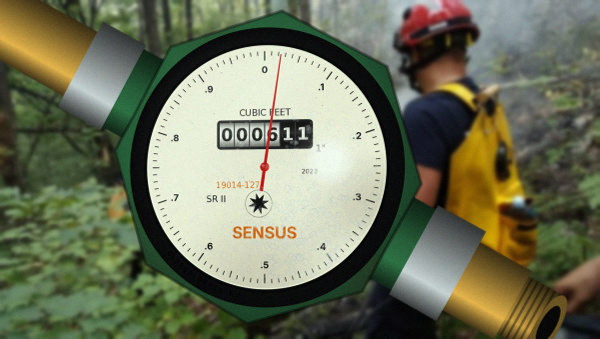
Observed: 611.02 ft³
